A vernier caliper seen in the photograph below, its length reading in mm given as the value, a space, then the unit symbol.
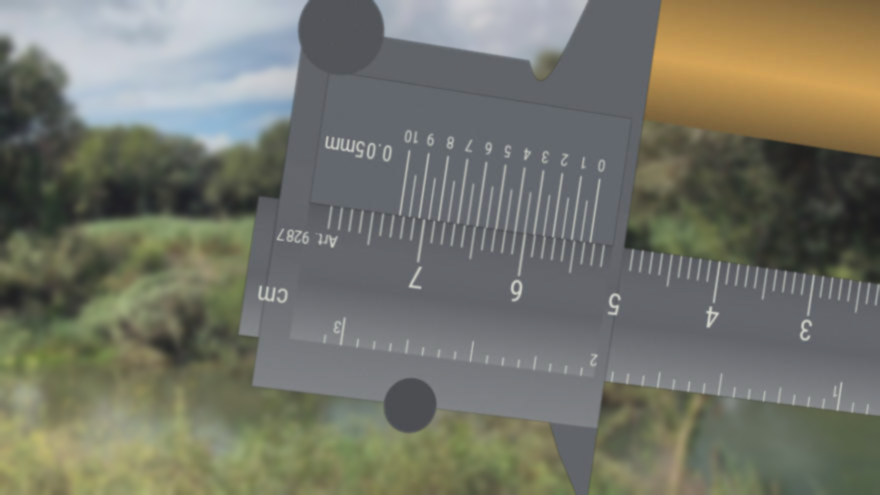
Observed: 53.4 mm
